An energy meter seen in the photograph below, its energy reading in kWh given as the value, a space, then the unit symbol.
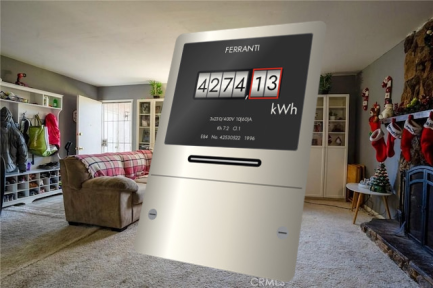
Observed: 4274.13 kWh
